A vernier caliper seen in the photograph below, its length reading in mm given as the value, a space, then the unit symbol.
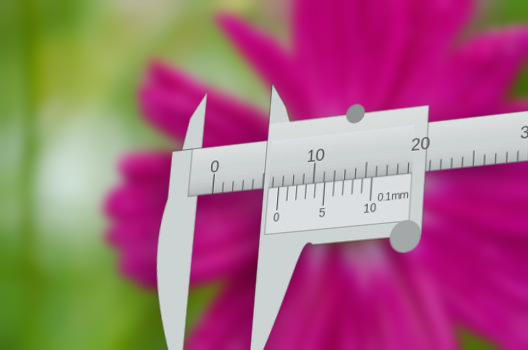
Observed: 6.6 mm
